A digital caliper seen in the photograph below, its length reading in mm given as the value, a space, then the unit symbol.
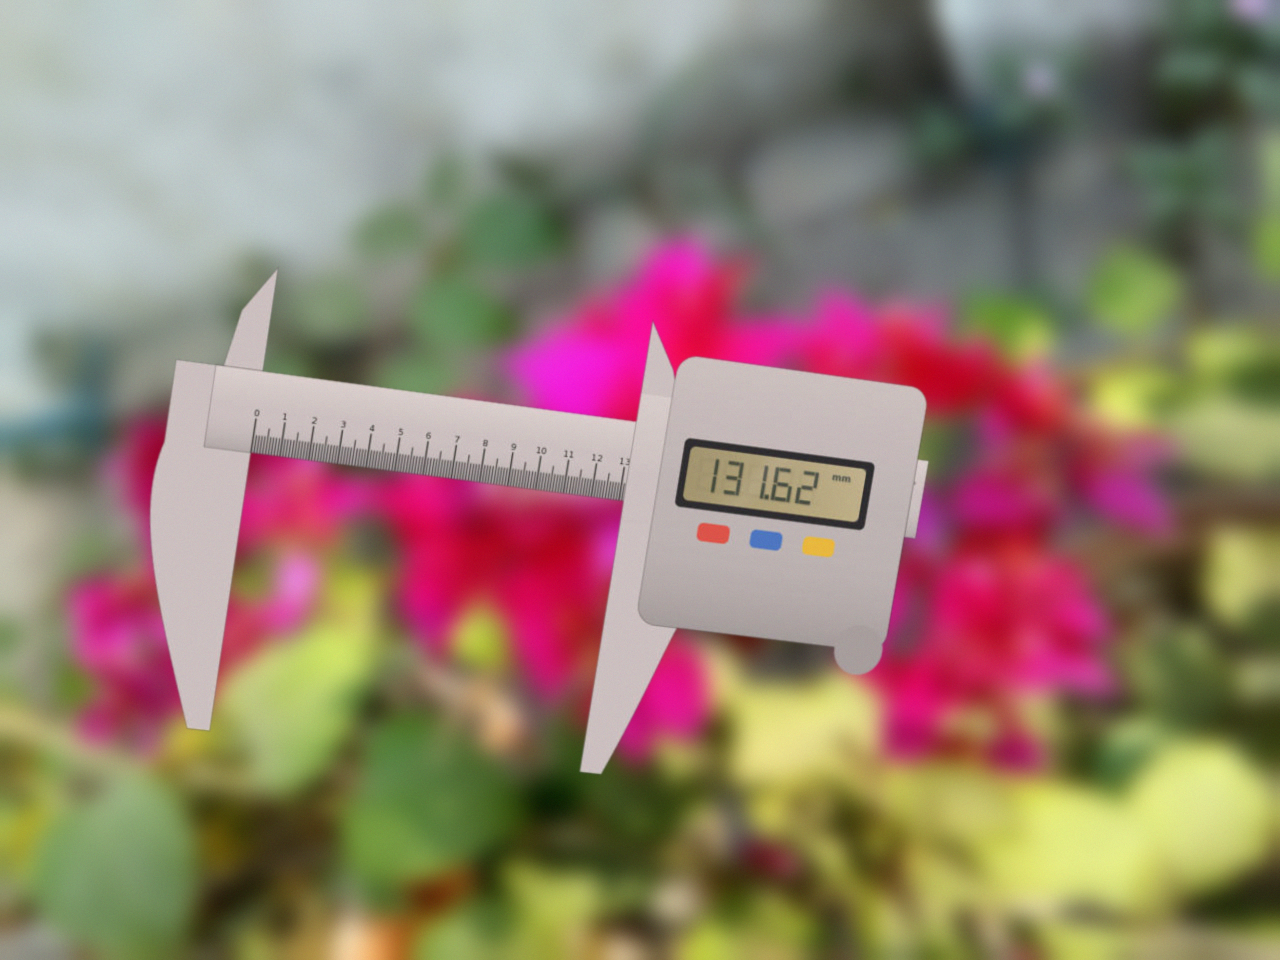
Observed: 131.62 mm
